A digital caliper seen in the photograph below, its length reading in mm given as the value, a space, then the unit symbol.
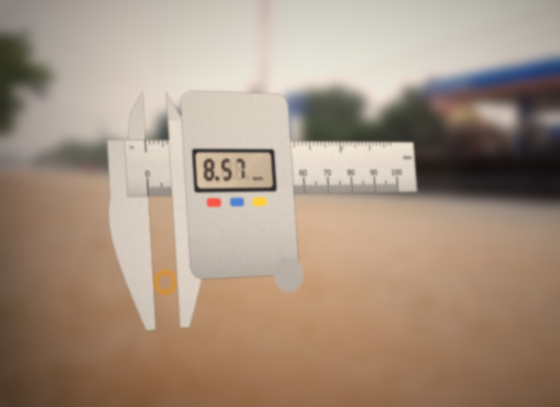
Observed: 8.57 mm
